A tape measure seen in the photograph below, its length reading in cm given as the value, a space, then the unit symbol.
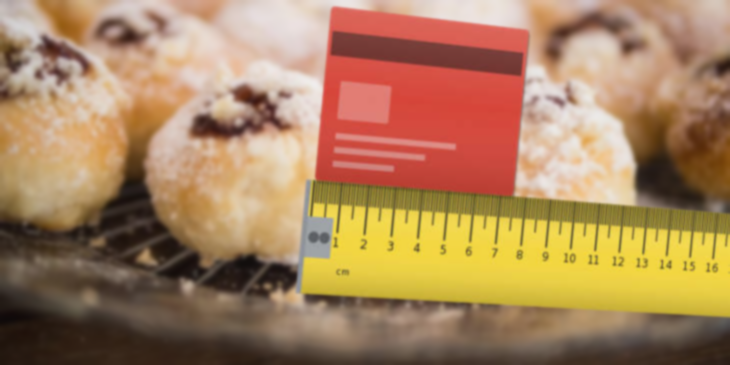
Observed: 7.5 cm
